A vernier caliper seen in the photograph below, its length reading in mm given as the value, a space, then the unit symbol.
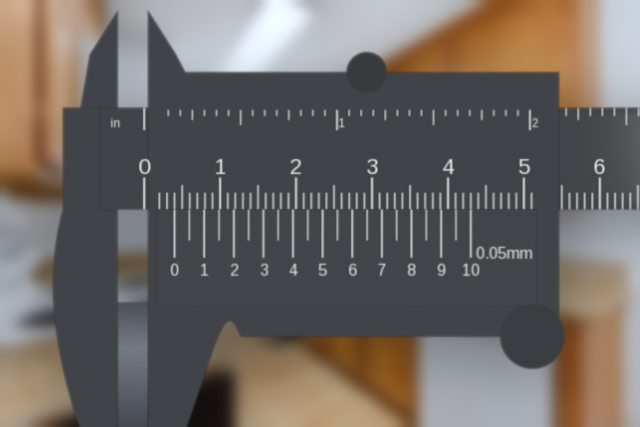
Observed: 4.0 mm
